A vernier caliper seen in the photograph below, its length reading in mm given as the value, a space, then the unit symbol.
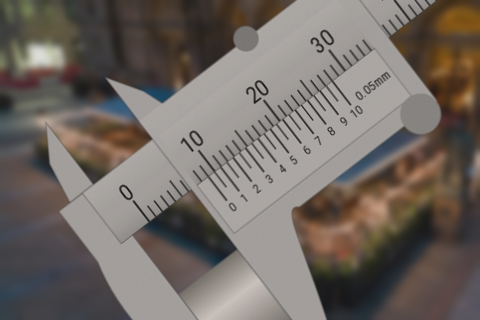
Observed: 9.0 mm
